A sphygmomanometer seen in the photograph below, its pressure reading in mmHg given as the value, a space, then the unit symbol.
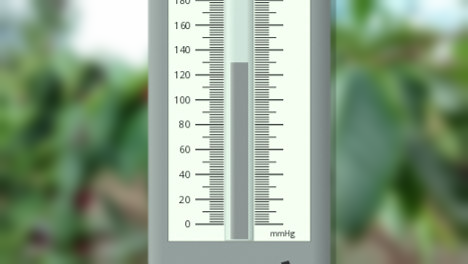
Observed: 130 mmHg
